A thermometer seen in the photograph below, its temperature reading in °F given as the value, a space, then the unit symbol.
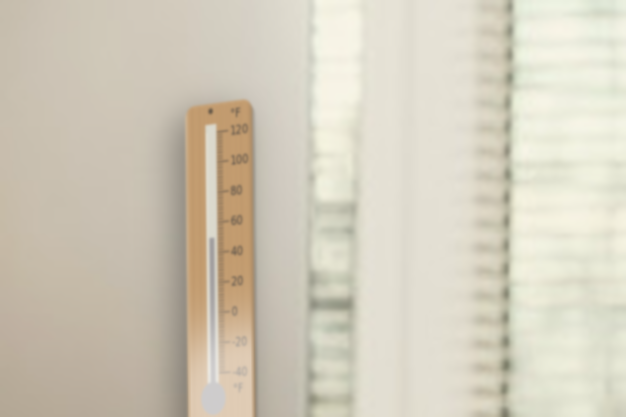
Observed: 50 °F
